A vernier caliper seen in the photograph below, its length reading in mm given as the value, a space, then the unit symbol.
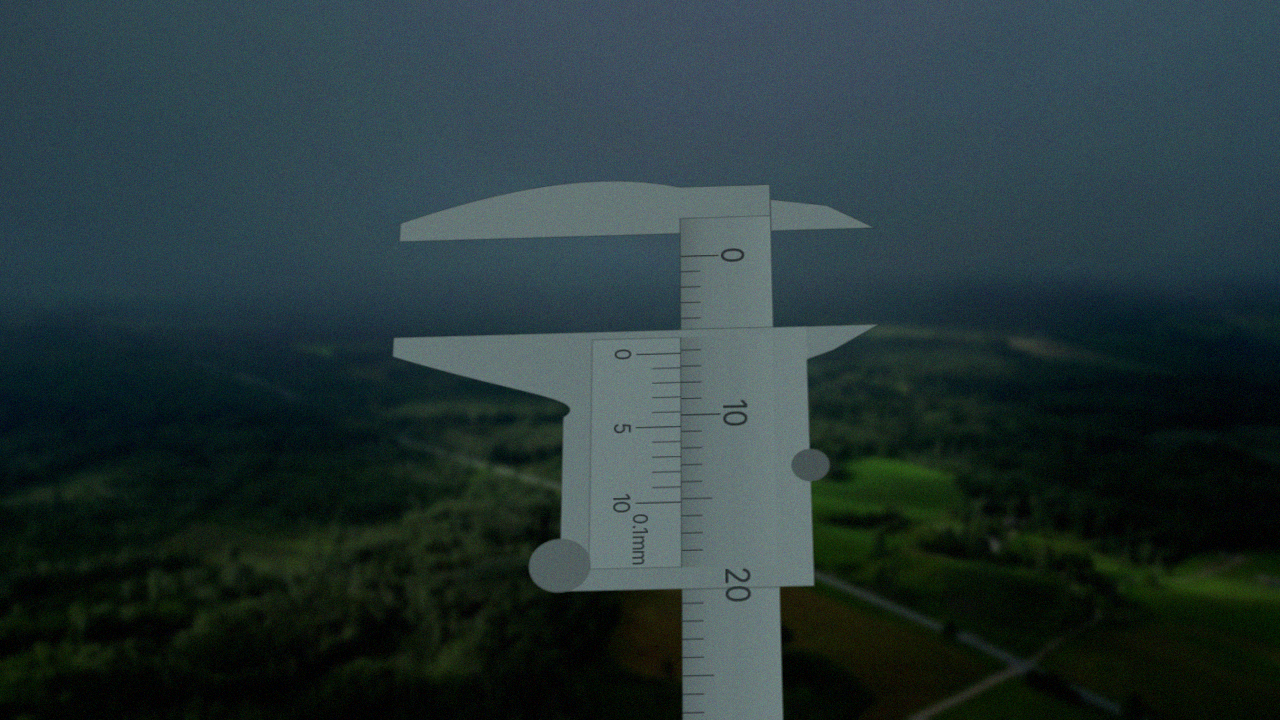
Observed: 6.2 mm
